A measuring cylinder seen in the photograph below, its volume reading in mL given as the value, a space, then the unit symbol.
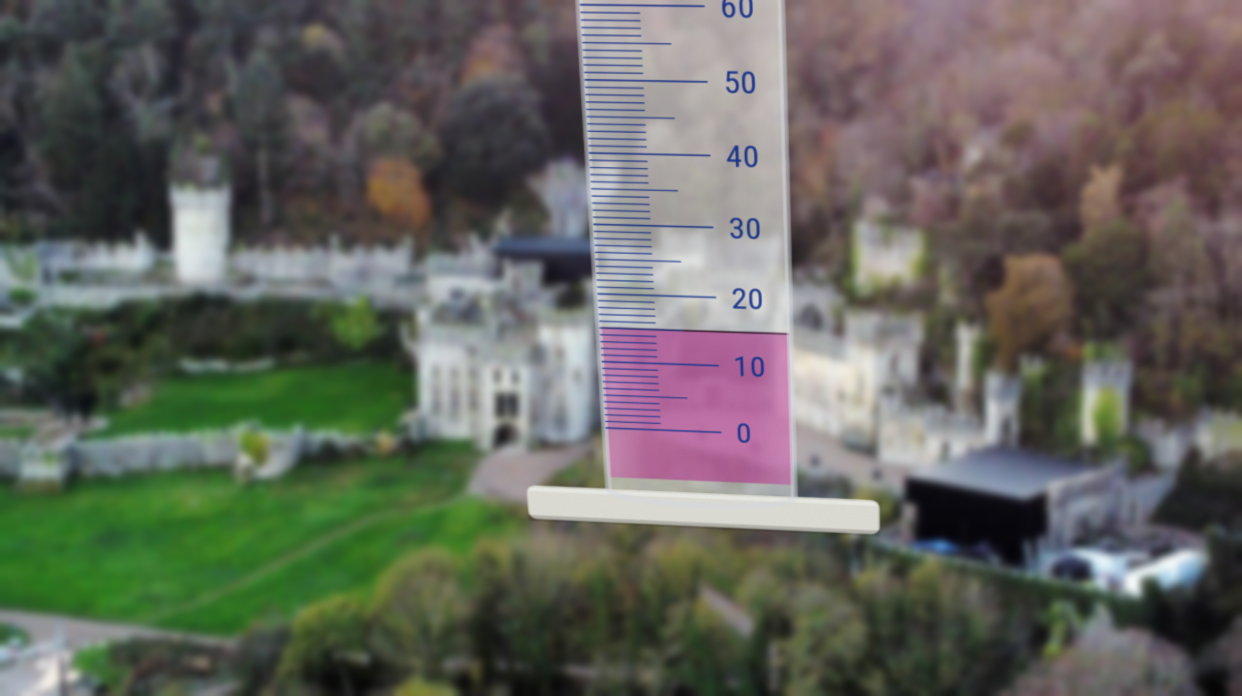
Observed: 15 mL
